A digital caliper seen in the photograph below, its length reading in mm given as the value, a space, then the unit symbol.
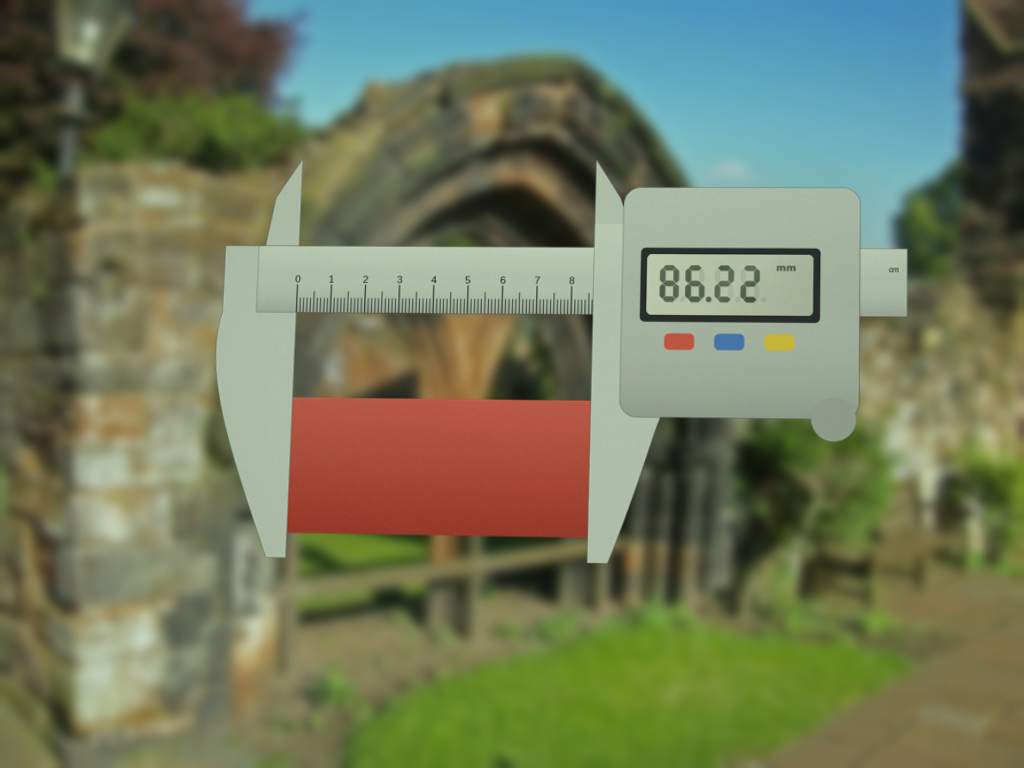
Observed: 86.22 mm
